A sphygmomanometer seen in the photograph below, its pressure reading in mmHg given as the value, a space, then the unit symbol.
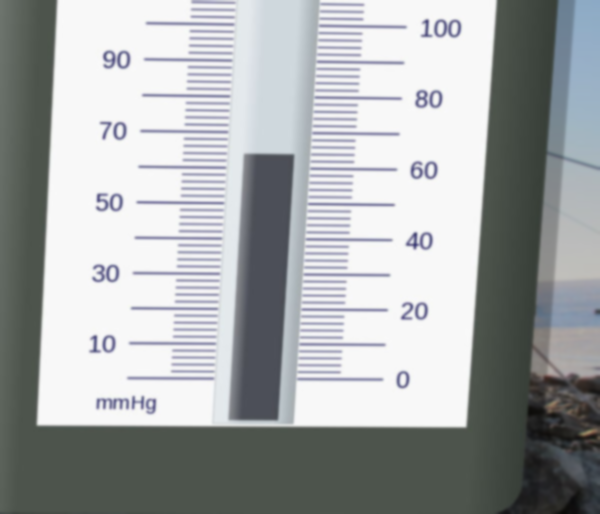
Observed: 64 mmHg
